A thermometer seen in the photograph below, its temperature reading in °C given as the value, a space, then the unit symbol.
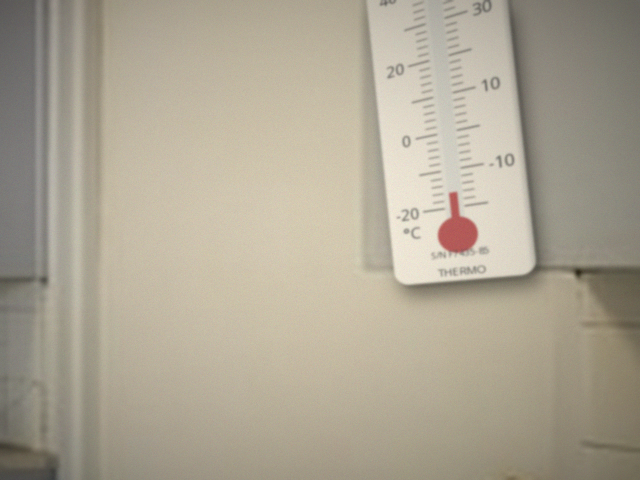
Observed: -16 °C
